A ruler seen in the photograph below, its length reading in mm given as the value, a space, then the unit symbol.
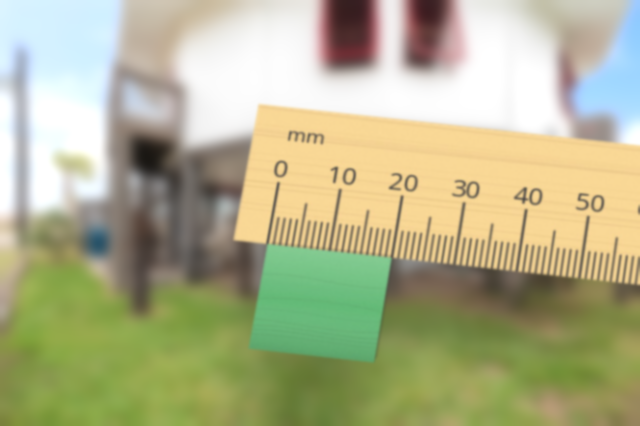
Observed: 20 mm
